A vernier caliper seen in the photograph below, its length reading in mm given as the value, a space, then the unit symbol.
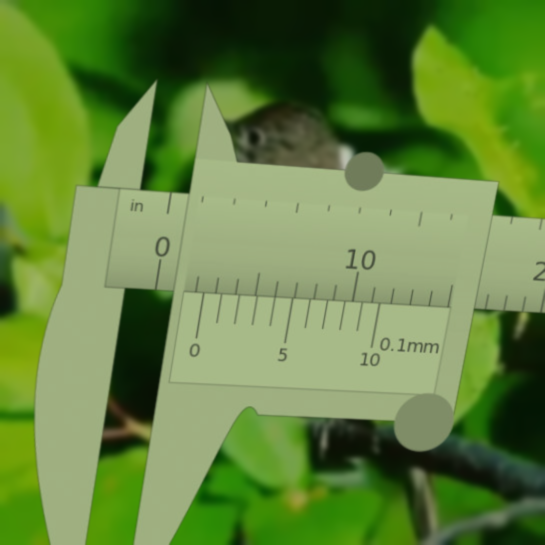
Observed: 2.4 mm
